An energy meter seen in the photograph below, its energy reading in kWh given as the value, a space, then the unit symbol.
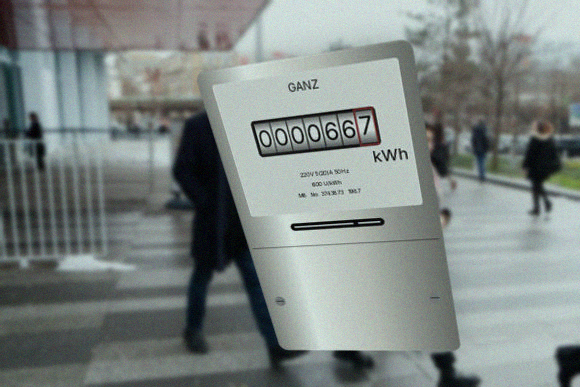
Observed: 66.7 kWh
